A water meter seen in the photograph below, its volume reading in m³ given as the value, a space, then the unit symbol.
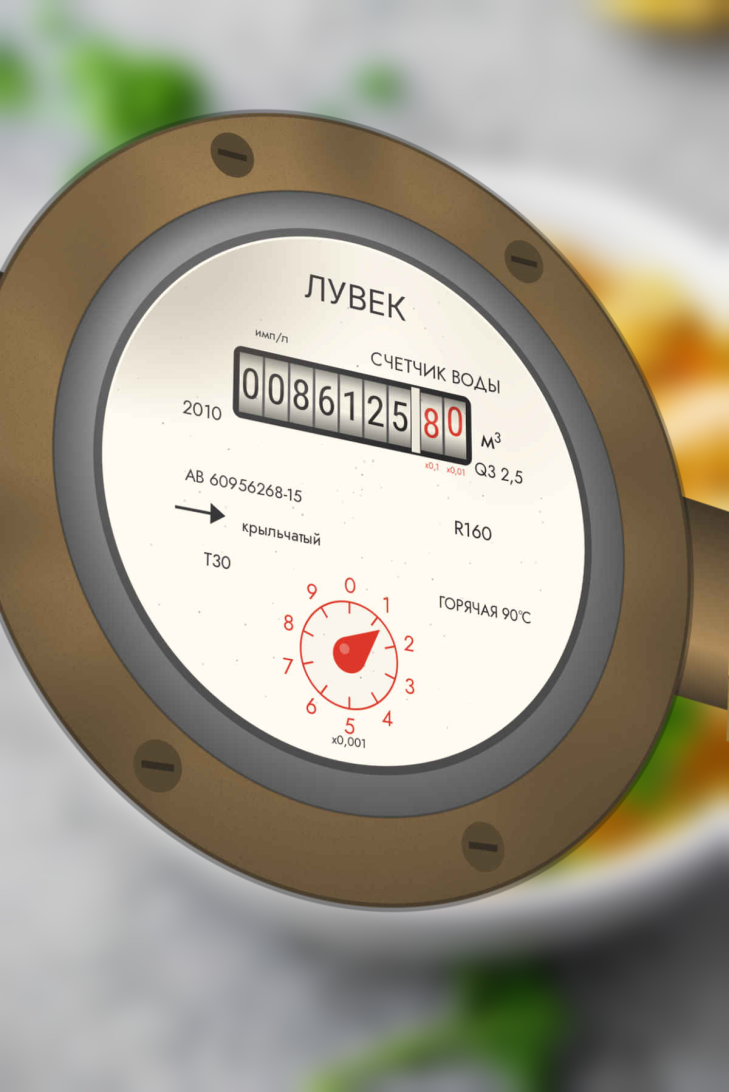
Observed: 86125.801 m³
